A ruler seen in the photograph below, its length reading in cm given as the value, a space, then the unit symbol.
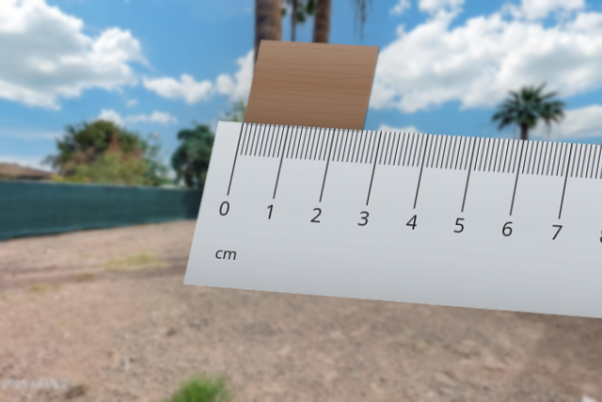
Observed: 2.6 cm
